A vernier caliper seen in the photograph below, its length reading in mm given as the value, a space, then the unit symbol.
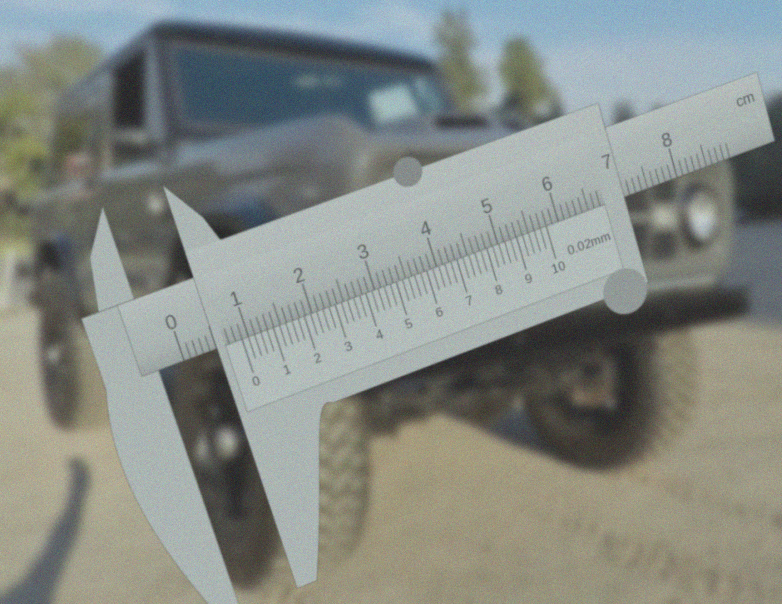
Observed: 9.0 mm
